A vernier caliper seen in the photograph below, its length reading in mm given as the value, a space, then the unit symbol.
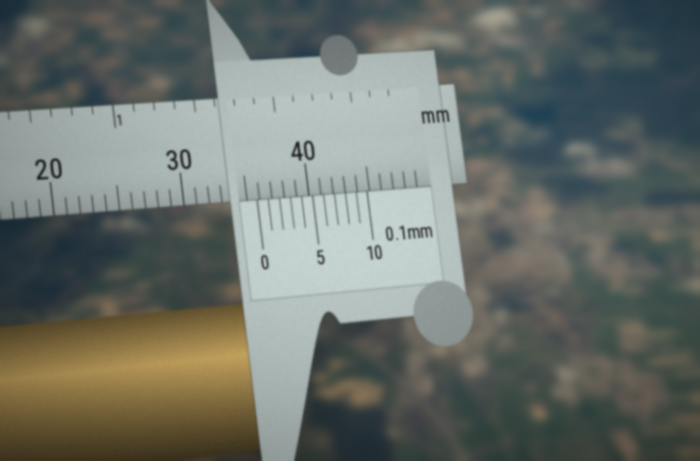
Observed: 35.8 mm
